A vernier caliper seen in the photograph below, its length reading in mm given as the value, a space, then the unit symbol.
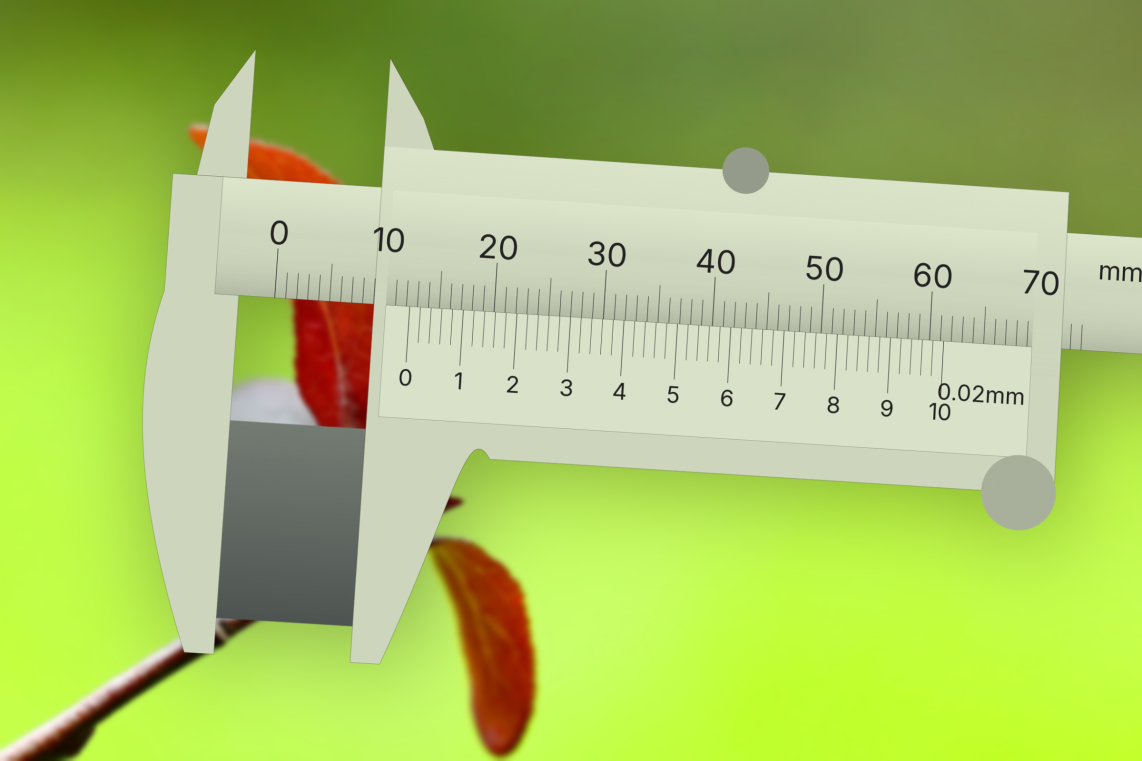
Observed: 12.3 mm
